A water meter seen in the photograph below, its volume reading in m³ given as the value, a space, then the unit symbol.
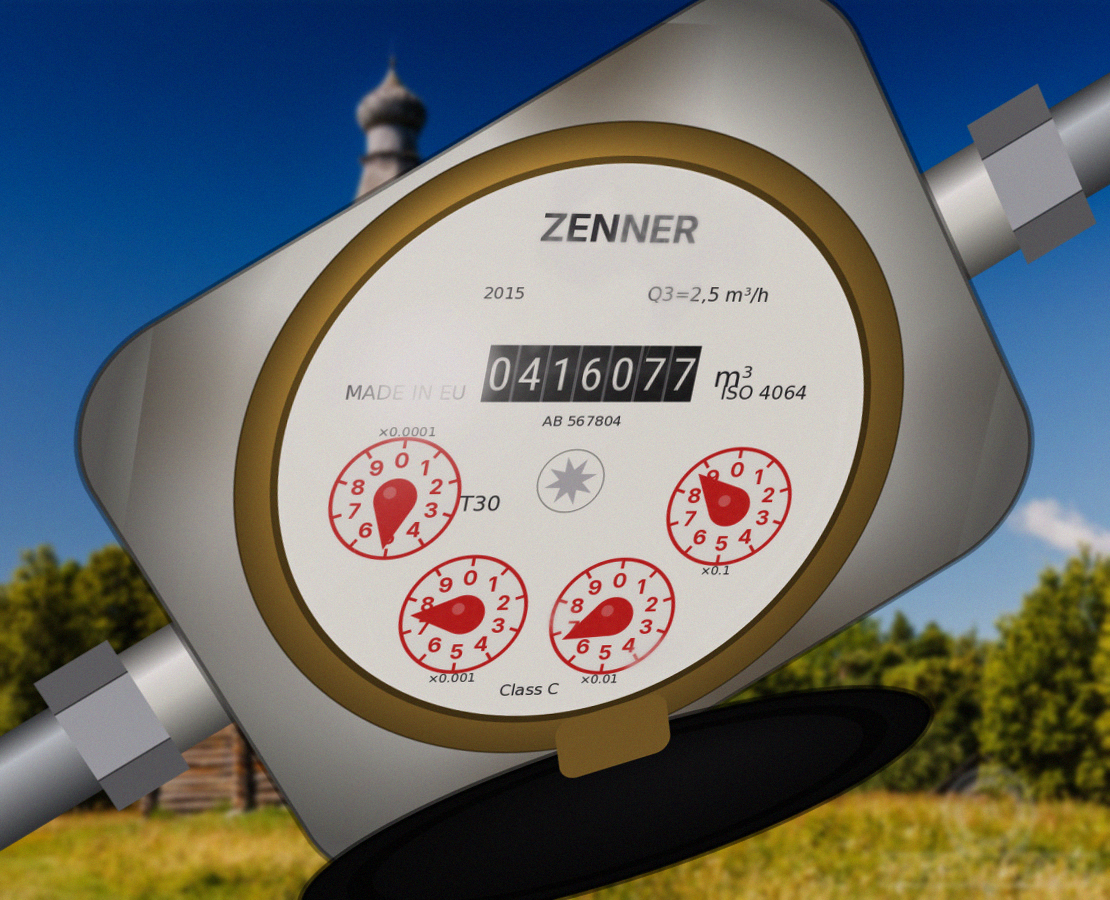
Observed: 416077.8675 m³
